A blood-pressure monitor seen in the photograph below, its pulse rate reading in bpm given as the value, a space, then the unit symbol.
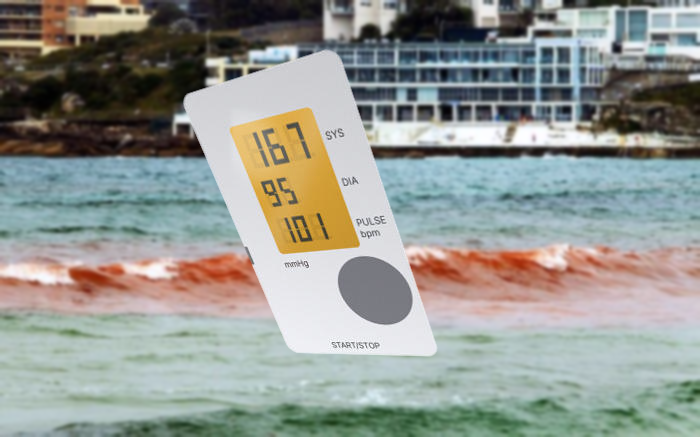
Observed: 101 bpm
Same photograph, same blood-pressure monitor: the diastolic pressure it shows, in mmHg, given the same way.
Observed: 95 mmHg
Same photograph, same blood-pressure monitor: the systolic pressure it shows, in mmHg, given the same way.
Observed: 167 mmHg
